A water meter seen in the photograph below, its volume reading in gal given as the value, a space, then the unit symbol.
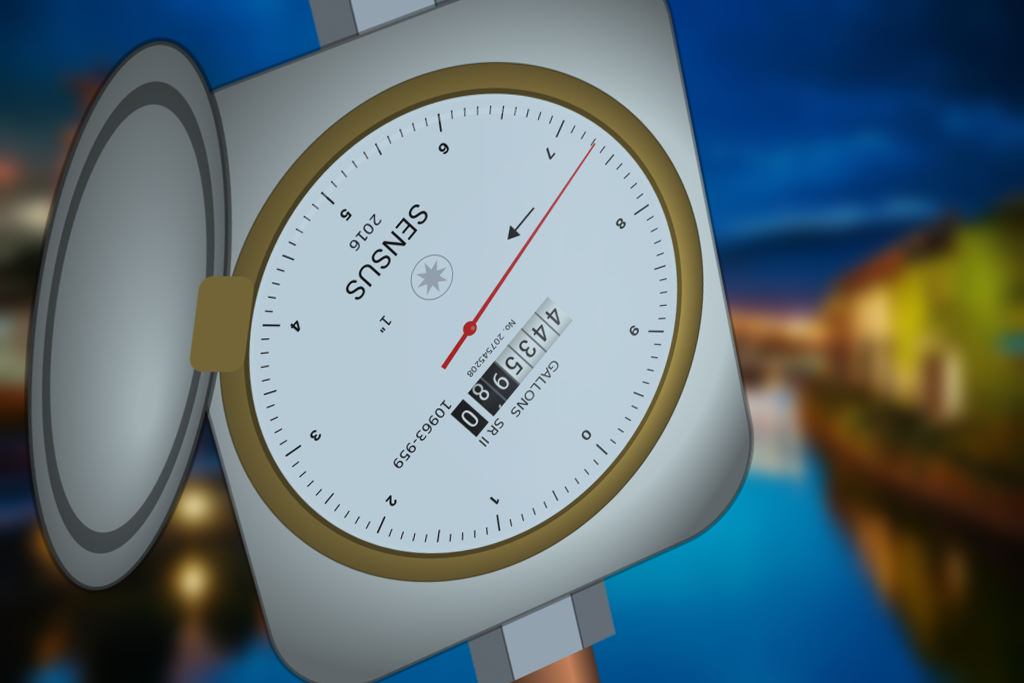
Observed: 4435977.3 gal
